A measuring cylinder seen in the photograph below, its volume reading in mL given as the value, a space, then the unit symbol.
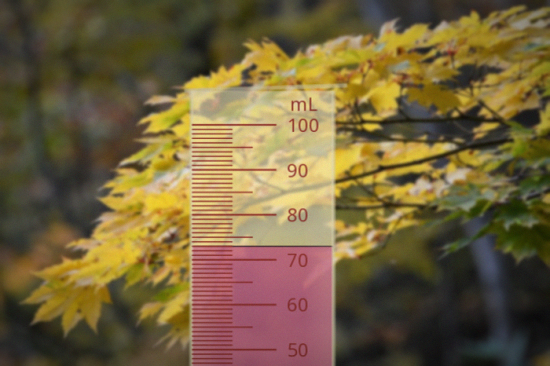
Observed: 73 mL
